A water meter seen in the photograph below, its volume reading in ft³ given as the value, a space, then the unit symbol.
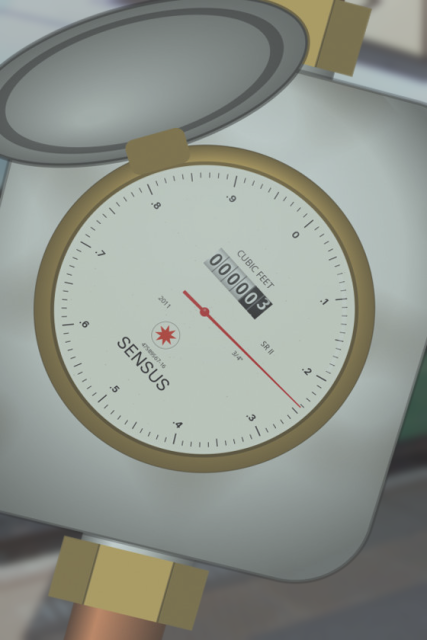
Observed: 3.24 ft³
